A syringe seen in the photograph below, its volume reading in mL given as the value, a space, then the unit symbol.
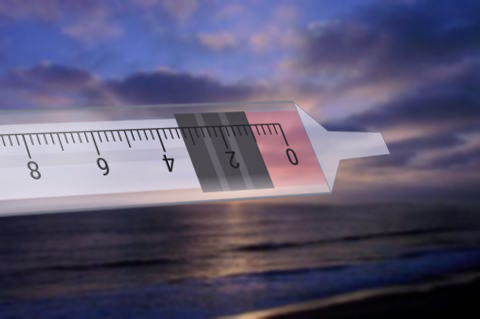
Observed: 1 mL
